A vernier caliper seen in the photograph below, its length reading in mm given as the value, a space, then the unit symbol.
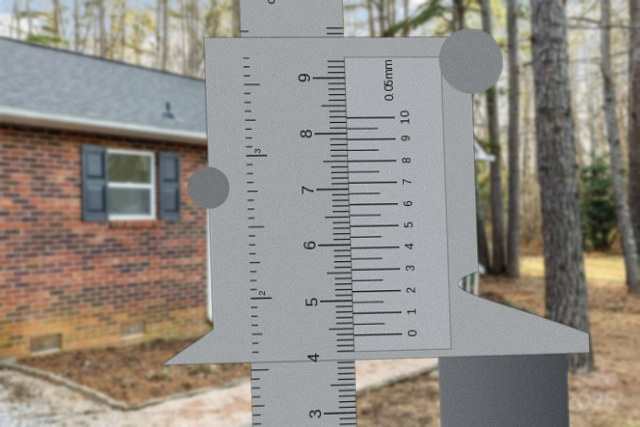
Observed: 43.8 mm
